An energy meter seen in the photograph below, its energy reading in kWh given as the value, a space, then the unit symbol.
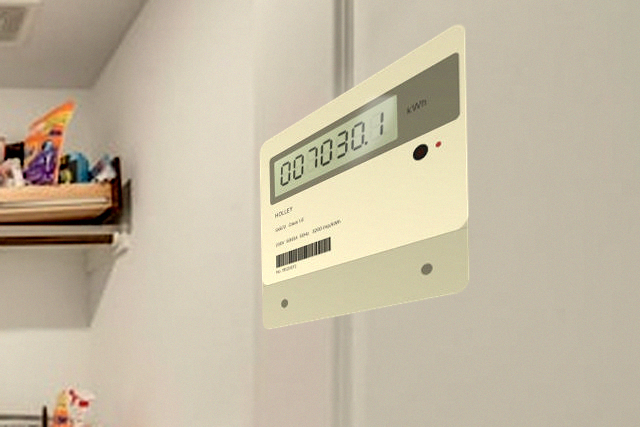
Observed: 7030.1 kWh
